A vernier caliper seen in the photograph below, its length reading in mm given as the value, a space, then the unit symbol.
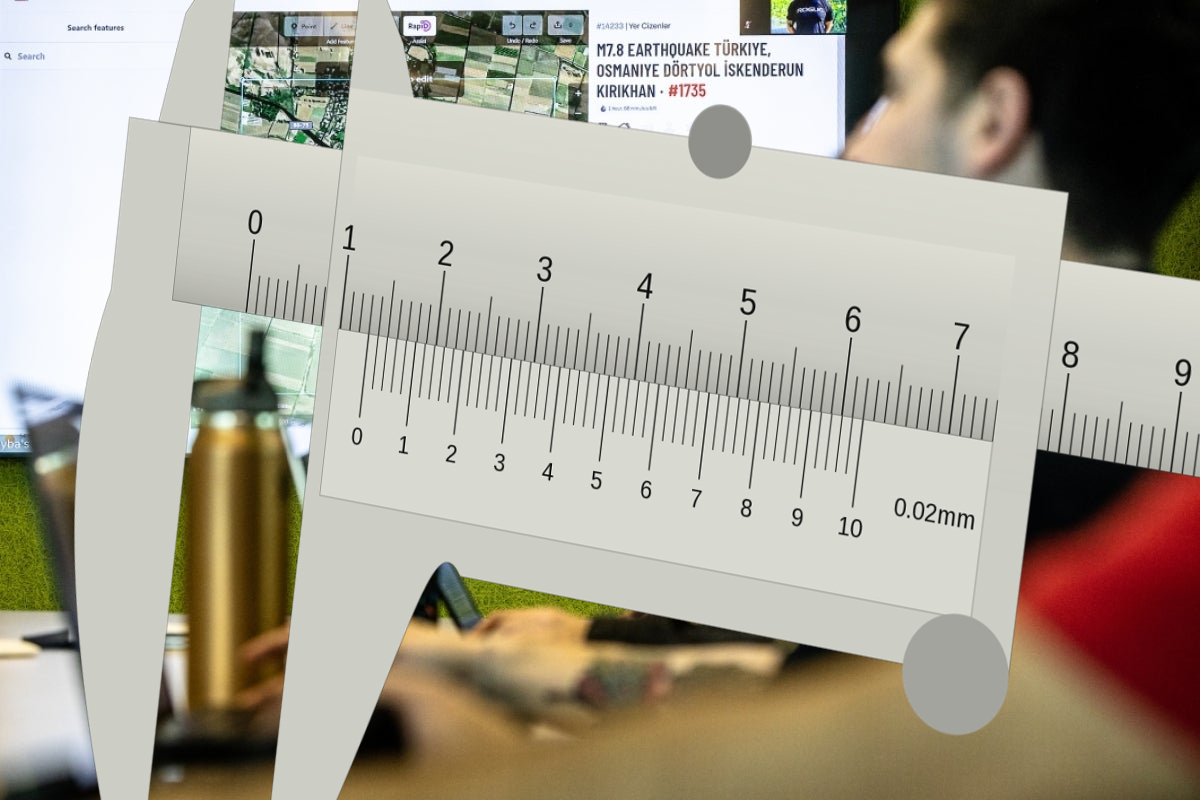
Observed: 13.0 mm
